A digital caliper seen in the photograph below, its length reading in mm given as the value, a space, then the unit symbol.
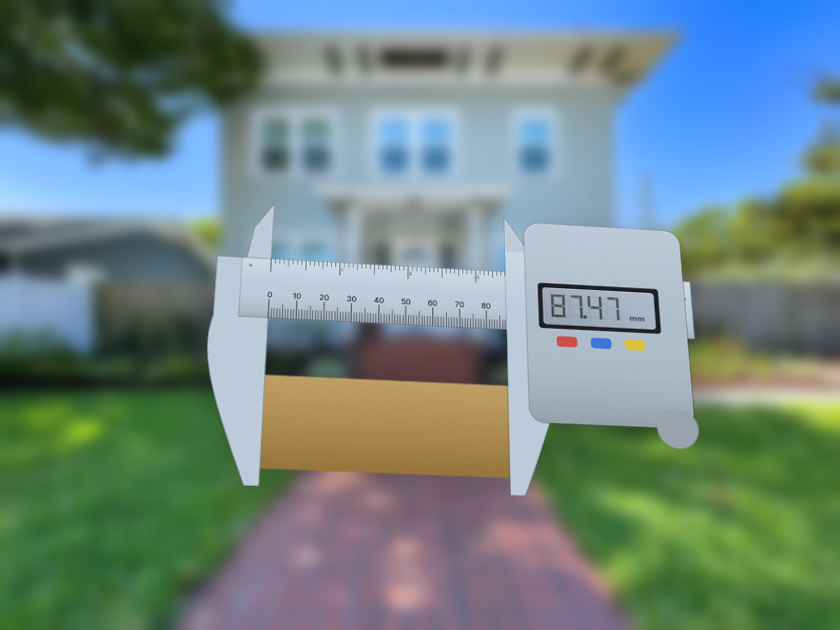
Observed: 87.47 mm
